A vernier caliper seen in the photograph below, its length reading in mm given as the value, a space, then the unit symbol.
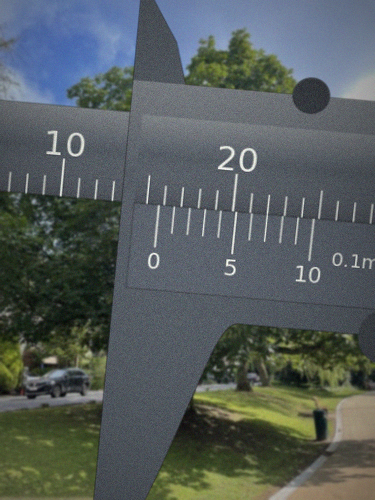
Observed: 15.7 mm
